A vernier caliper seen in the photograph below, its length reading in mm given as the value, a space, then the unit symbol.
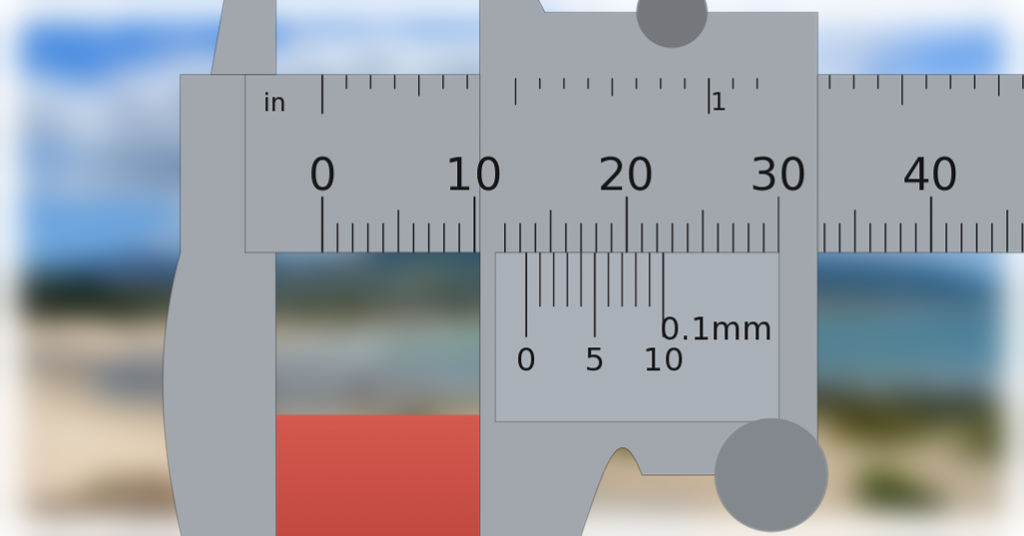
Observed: 13.4 mm
